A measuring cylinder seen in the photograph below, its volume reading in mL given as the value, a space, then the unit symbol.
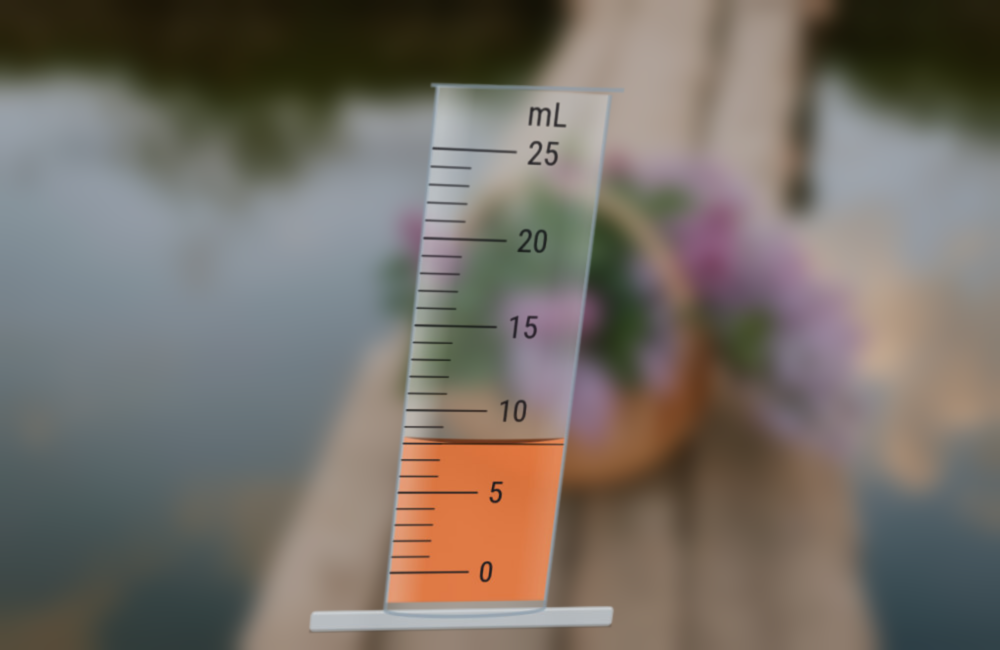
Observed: 8 mL
